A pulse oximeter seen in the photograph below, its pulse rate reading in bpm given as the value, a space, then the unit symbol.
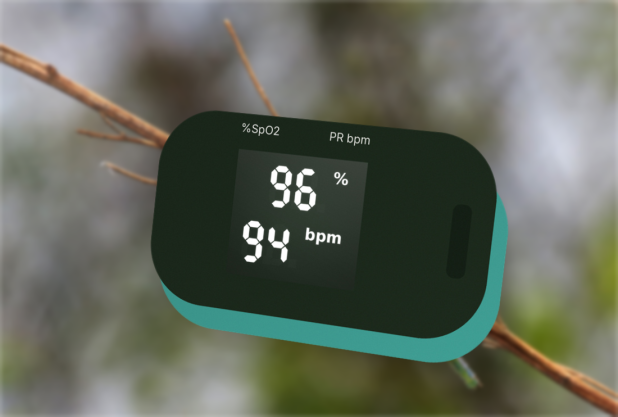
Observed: 94 bpm
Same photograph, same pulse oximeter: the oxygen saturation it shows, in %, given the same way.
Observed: 96 %
